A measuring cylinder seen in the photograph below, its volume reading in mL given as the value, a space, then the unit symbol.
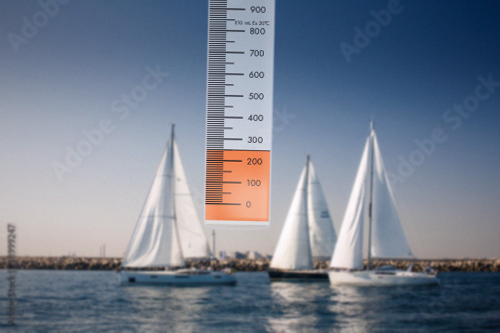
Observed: 250 mL
